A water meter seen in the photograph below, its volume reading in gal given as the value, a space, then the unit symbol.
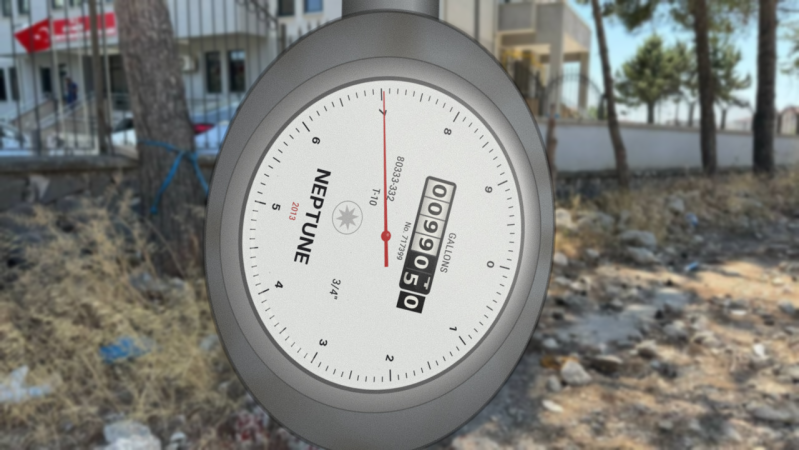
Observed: 99047.0 gal
